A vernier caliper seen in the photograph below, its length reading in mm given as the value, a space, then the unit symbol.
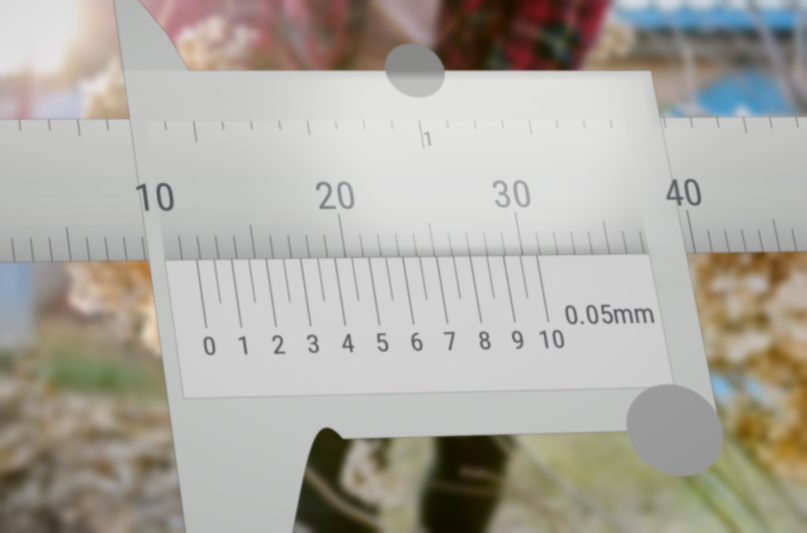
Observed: 11.8 mm
